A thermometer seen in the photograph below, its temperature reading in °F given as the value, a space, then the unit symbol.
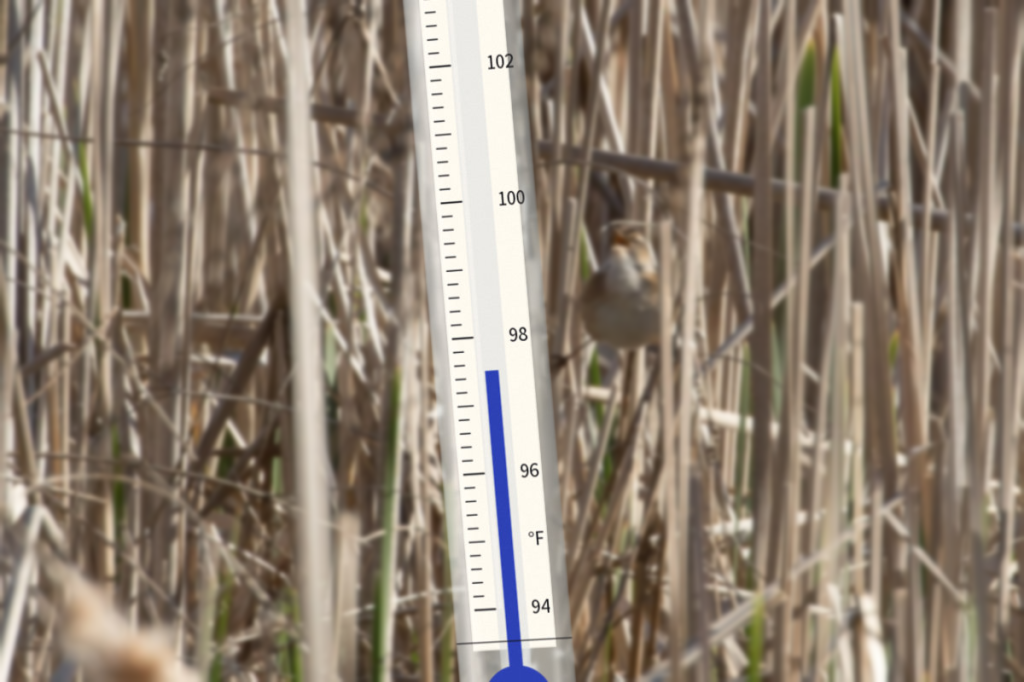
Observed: 97.5 °F
